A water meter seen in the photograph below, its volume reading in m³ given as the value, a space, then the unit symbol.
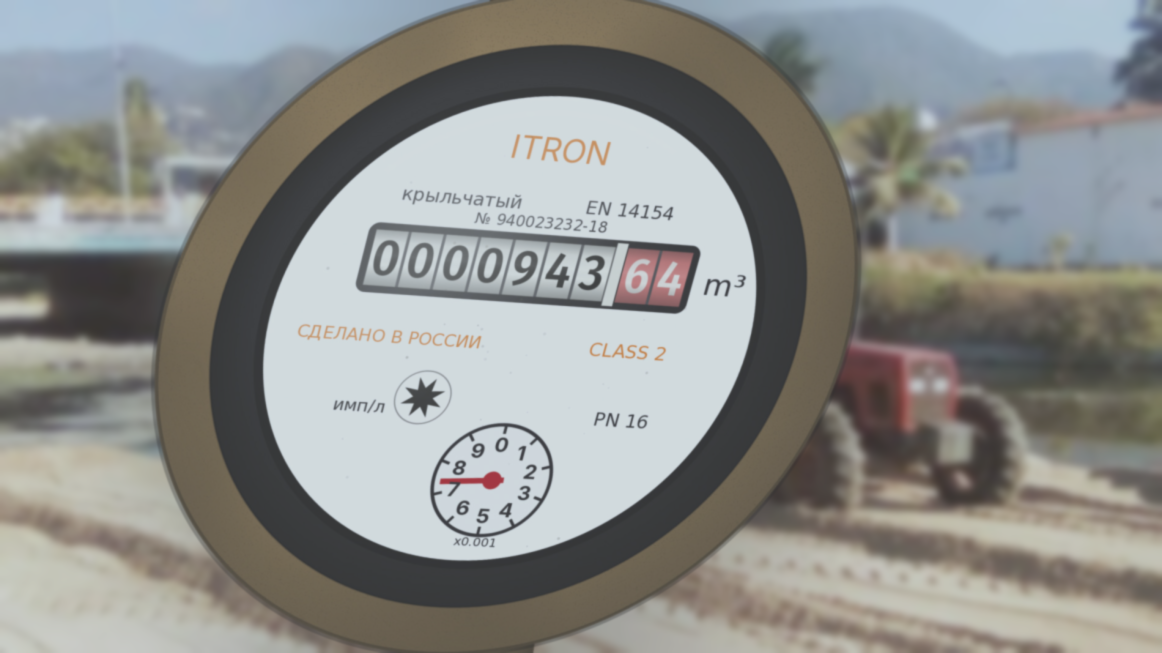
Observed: 943.647 m³
